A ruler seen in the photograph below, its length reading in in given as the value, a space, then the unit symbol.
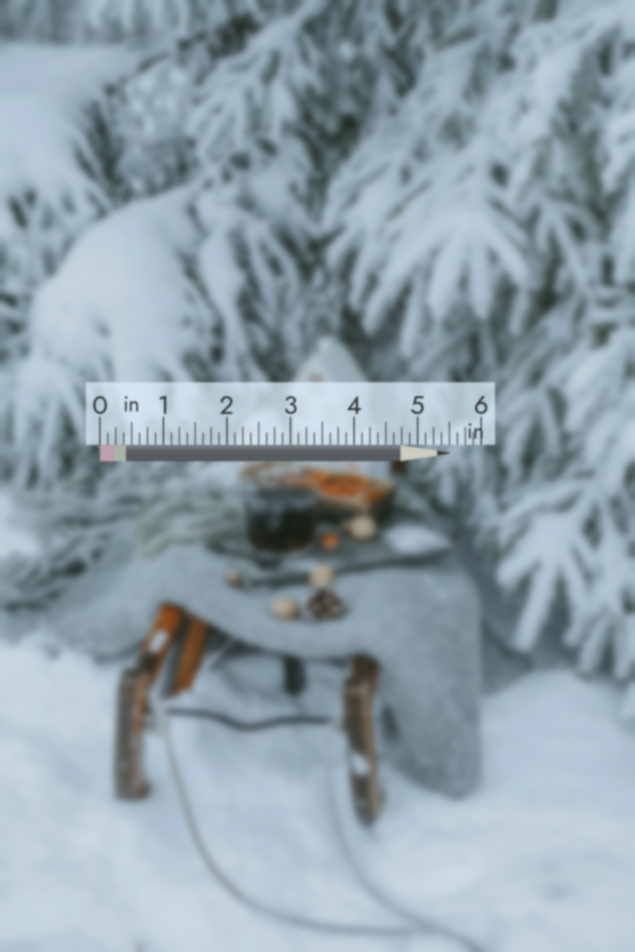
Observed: 5.5 in
